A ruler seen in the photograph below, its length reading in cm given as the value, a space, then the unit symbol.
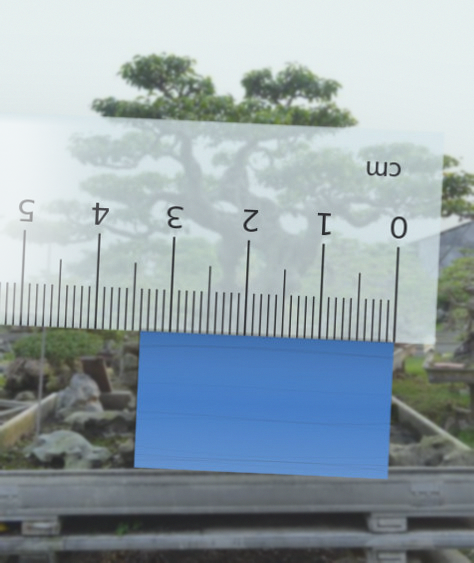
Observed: 3.4 cm
